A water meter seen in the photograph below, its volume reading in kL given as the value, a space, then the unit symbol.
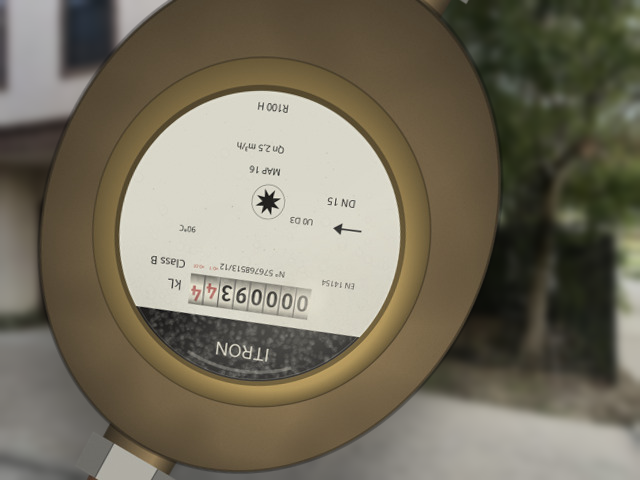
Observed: 93.44 kL
